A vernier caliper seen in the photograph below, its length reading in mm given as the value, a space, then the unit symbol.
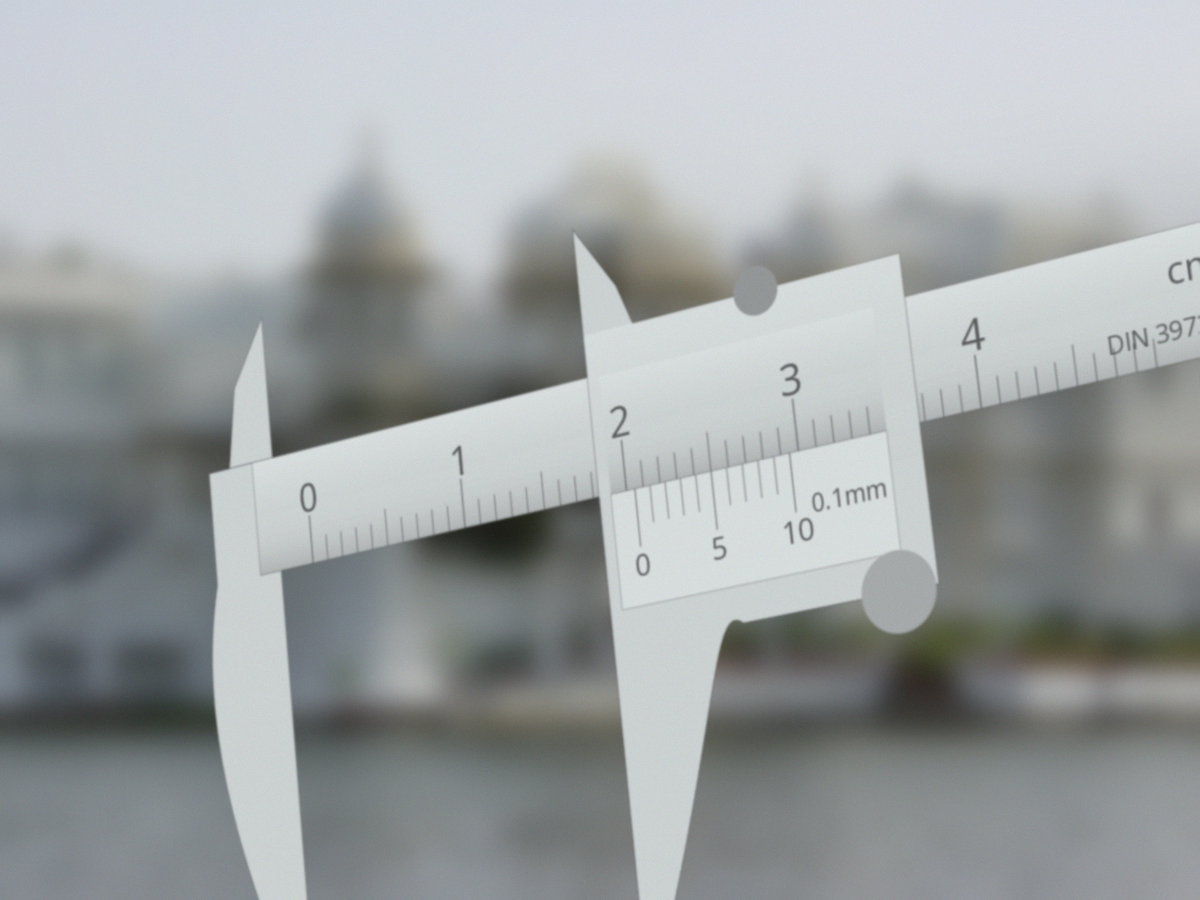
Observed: 20.5 mm
